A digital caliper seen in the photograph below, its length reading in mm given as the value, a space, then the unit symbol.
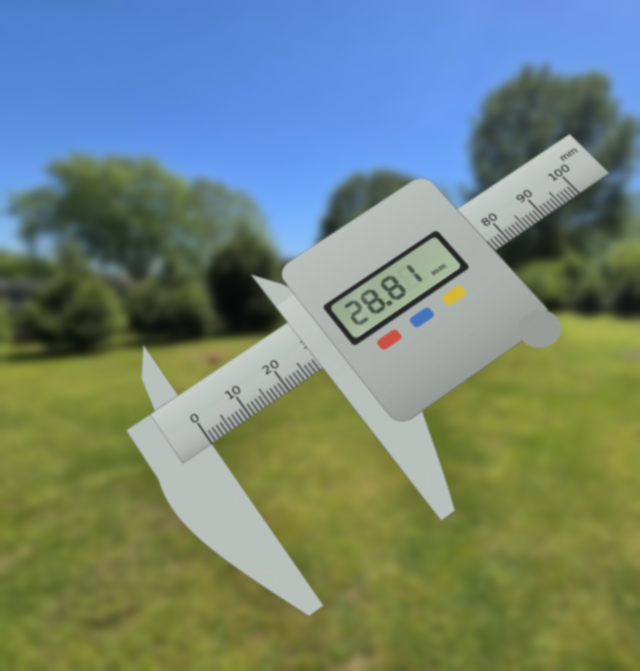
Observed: 28.81 mm
